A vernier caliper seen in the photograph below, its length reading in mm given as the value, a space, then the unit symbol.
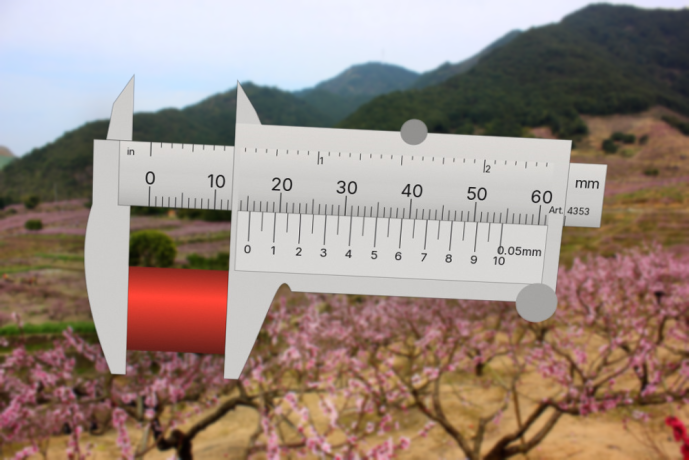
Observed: 15.4 mm
